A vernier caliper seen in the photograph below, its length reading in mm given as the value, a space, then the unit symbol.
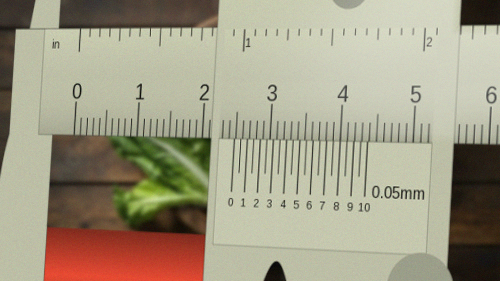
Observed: 24.8 mm
